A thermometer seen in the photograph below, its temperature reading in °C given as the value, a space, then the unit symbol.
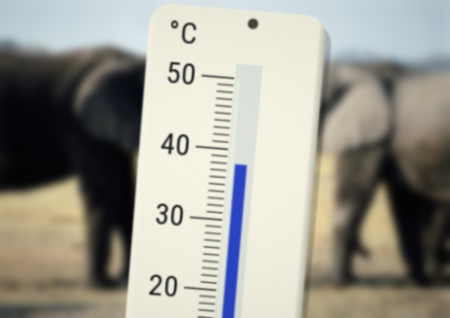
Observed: 38 °C
